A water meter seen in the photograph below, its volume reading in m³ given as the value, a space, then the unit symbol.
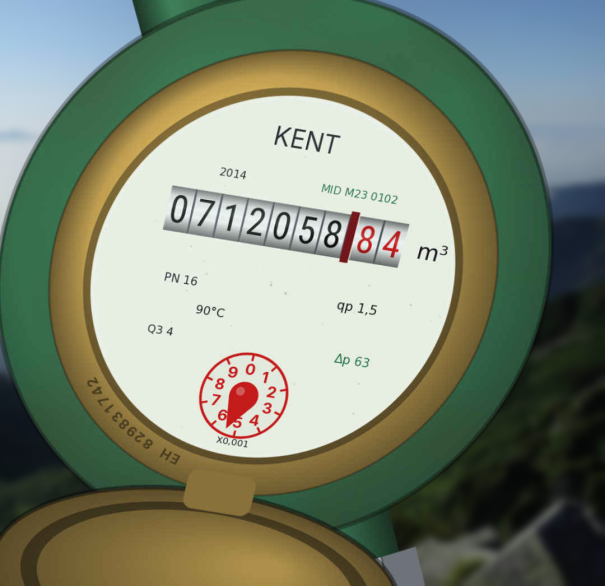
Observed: 712058.845 m³
